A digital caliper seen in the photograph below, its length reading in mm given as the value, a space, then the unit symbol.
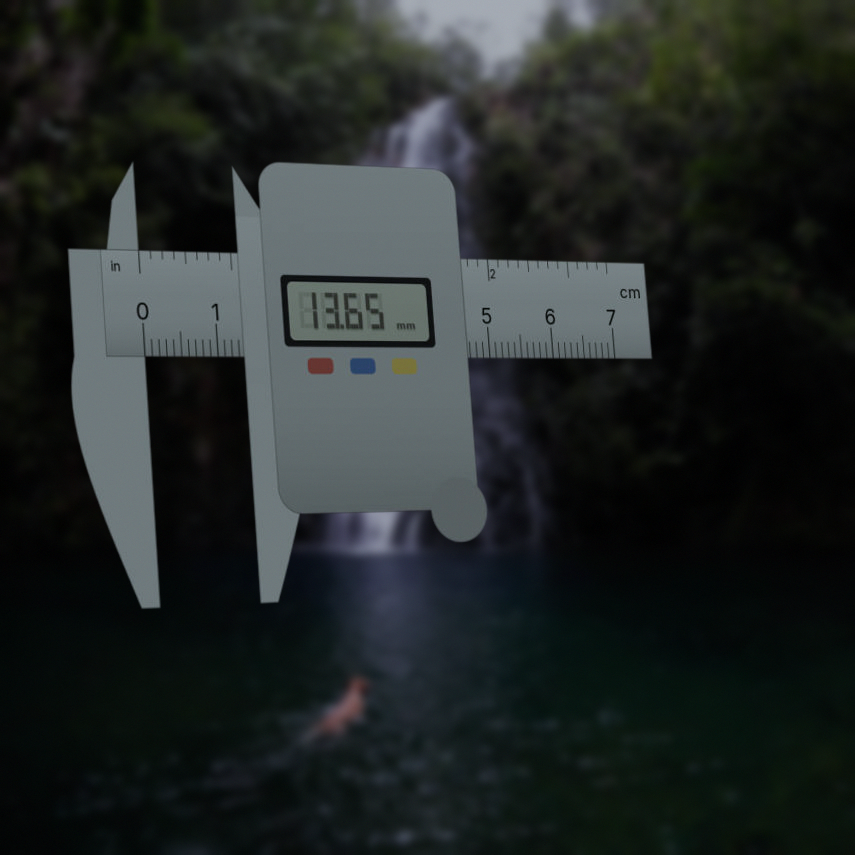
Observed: 13.65 mm
